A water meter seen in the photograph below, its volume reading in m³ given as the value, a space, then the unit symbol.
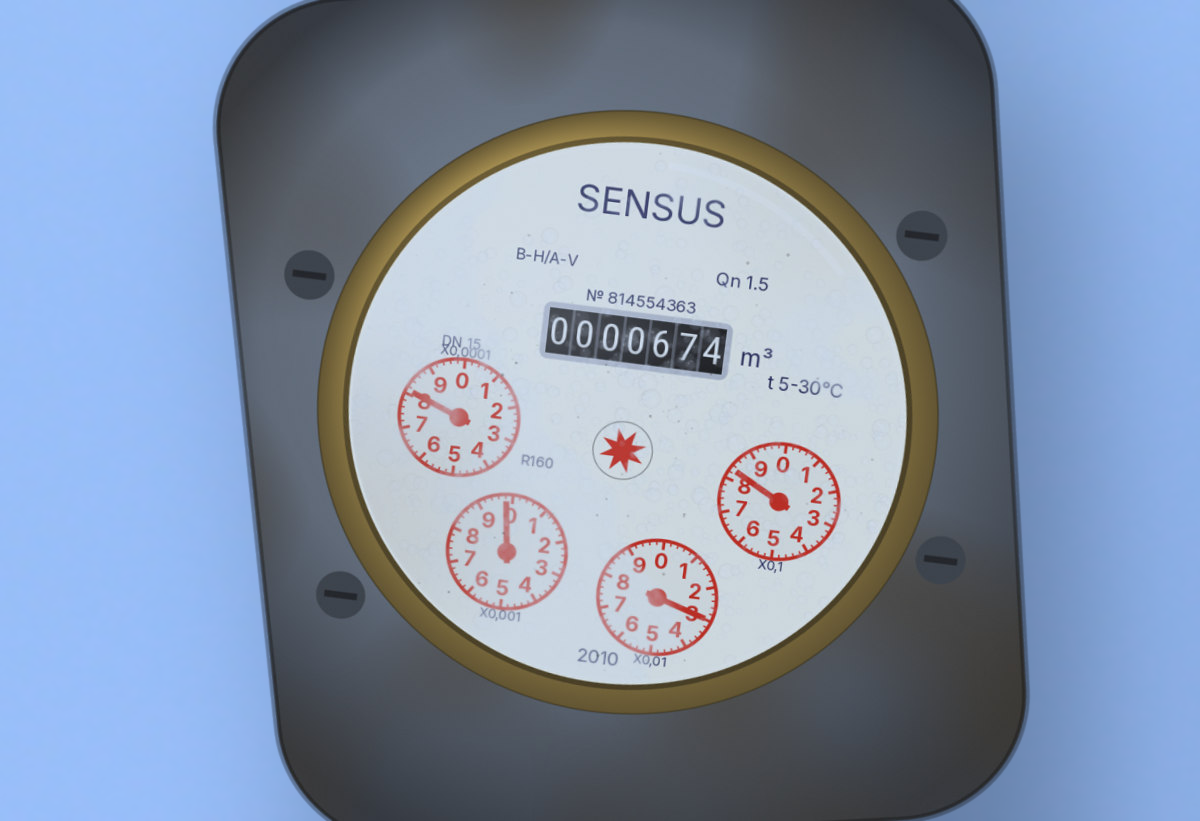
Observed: 674.8298 m³
